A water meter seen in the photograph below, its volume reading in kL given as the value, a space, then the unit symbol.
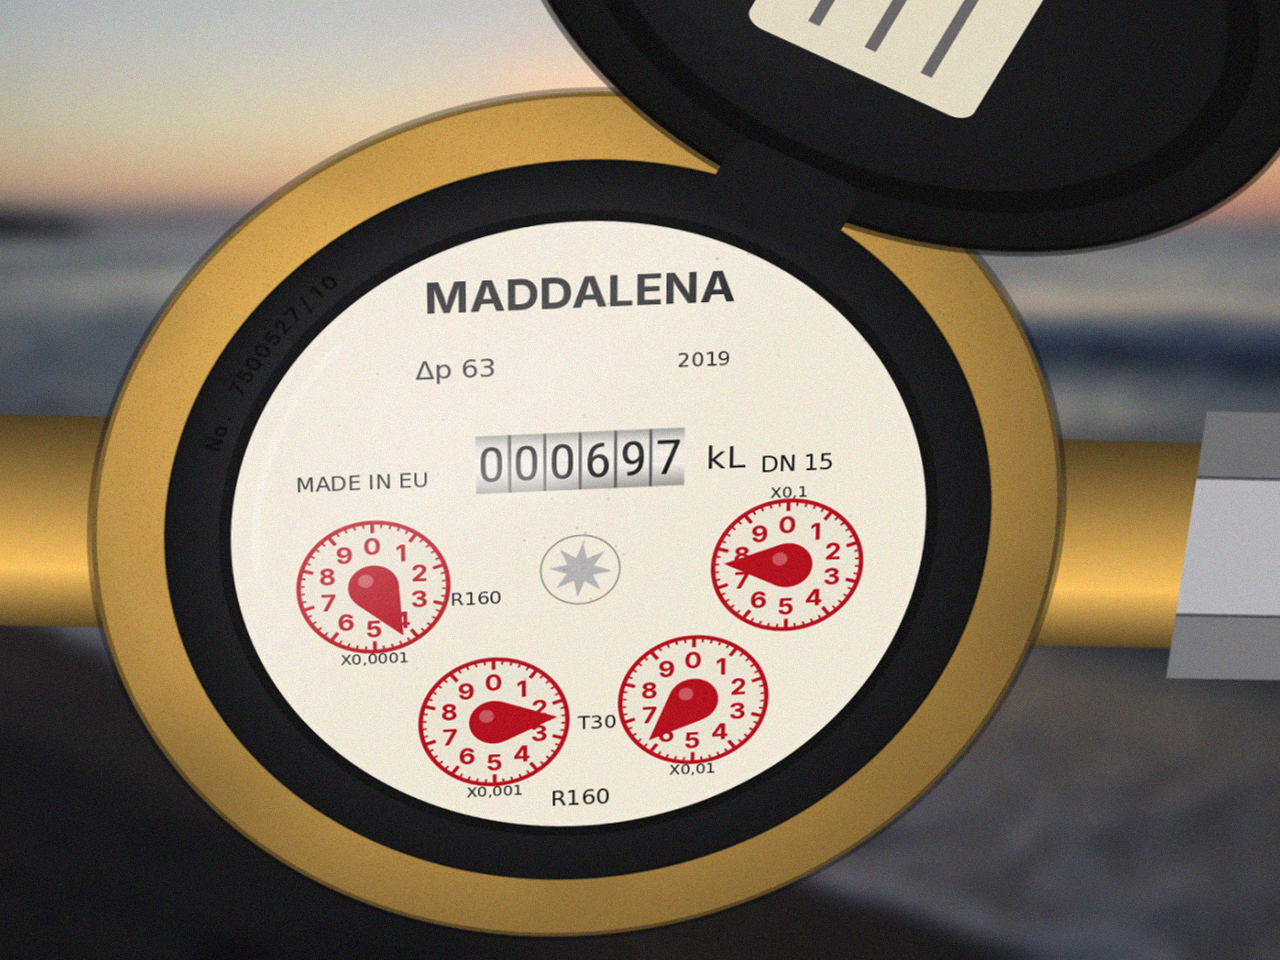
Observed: 697.7624 kL
